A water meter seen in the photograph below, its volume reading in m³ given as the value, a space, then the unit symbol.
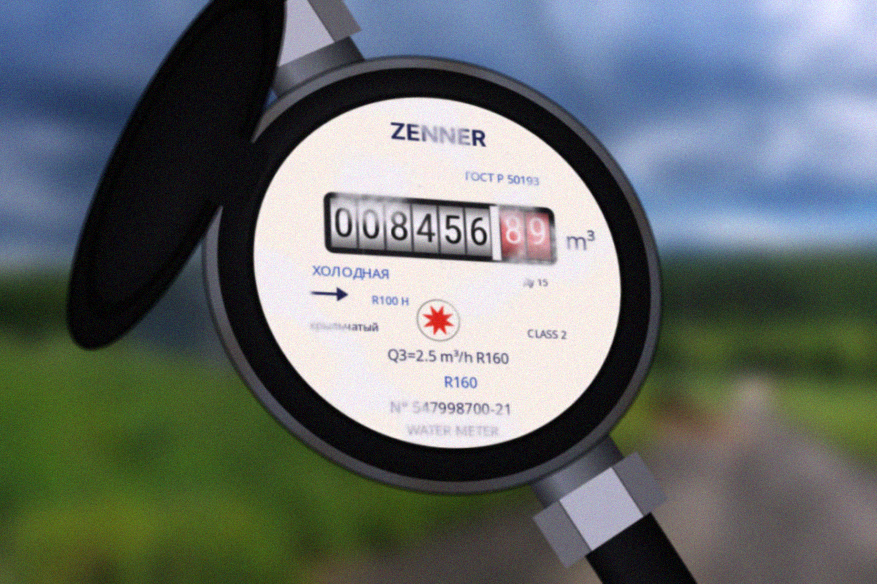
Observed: 8456.89 m³
